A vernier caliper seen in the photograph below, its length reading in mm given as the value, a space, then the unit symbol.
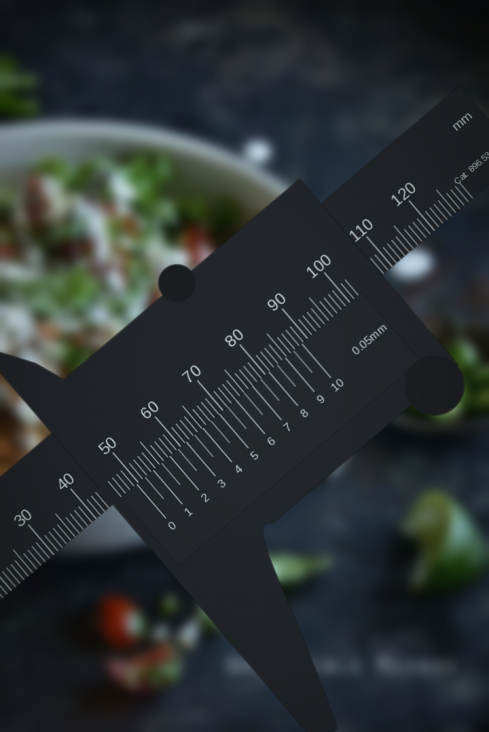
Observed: 49.6 mm
